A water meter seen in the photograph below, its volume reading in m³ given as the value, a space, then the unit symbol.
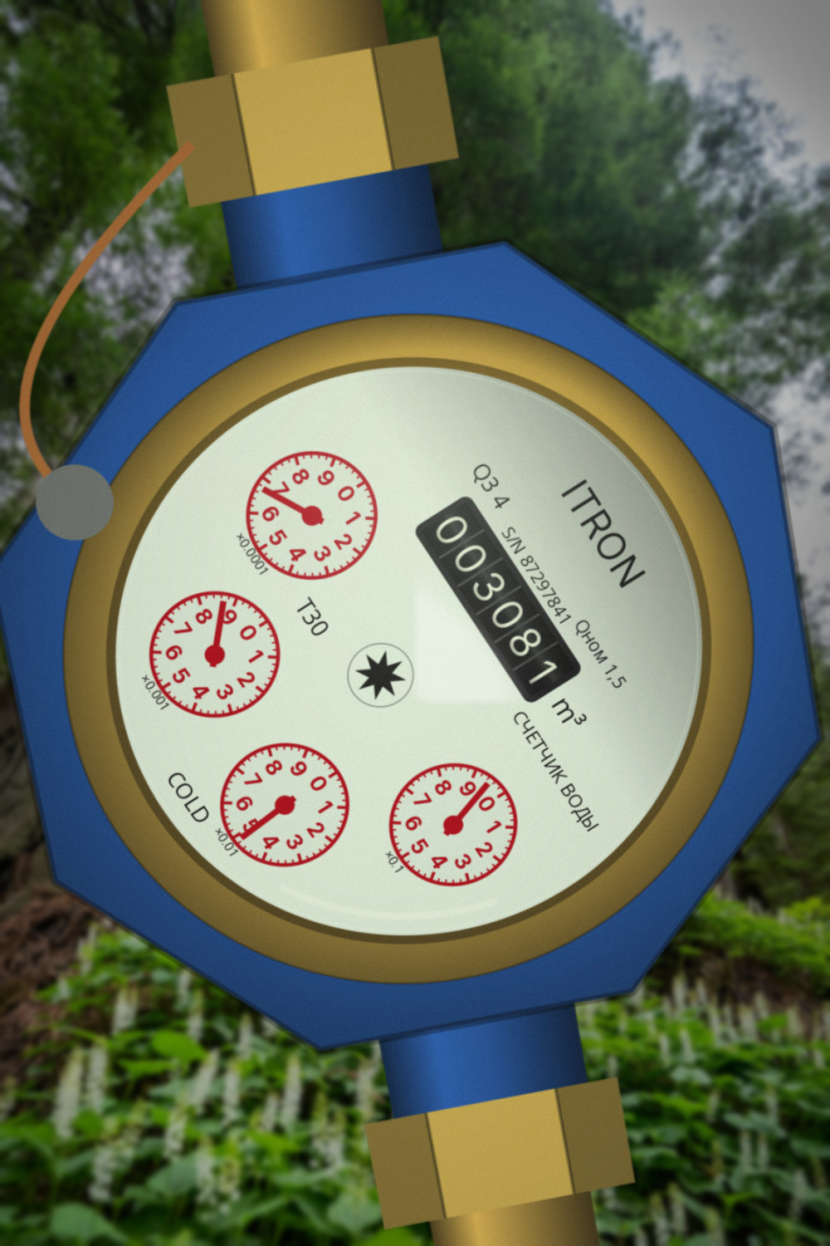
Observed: 3080.9486 m³
